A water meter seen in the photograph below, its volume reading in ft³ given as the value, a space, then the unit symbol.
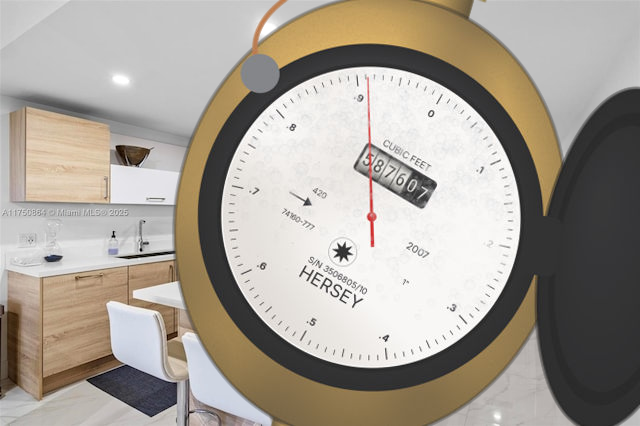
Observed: 587606.91 ft³
